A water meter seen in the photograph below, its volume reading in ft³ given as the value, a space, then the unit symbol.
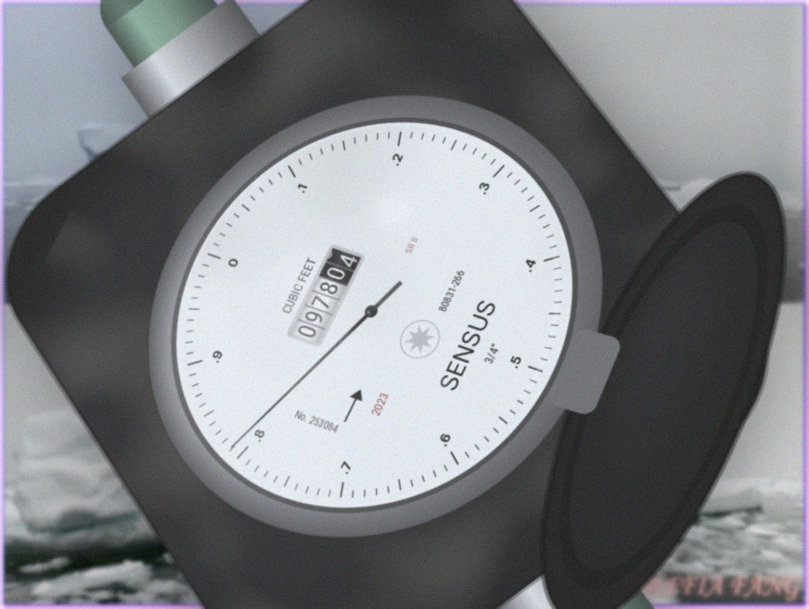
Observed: 97803.81 ft³
